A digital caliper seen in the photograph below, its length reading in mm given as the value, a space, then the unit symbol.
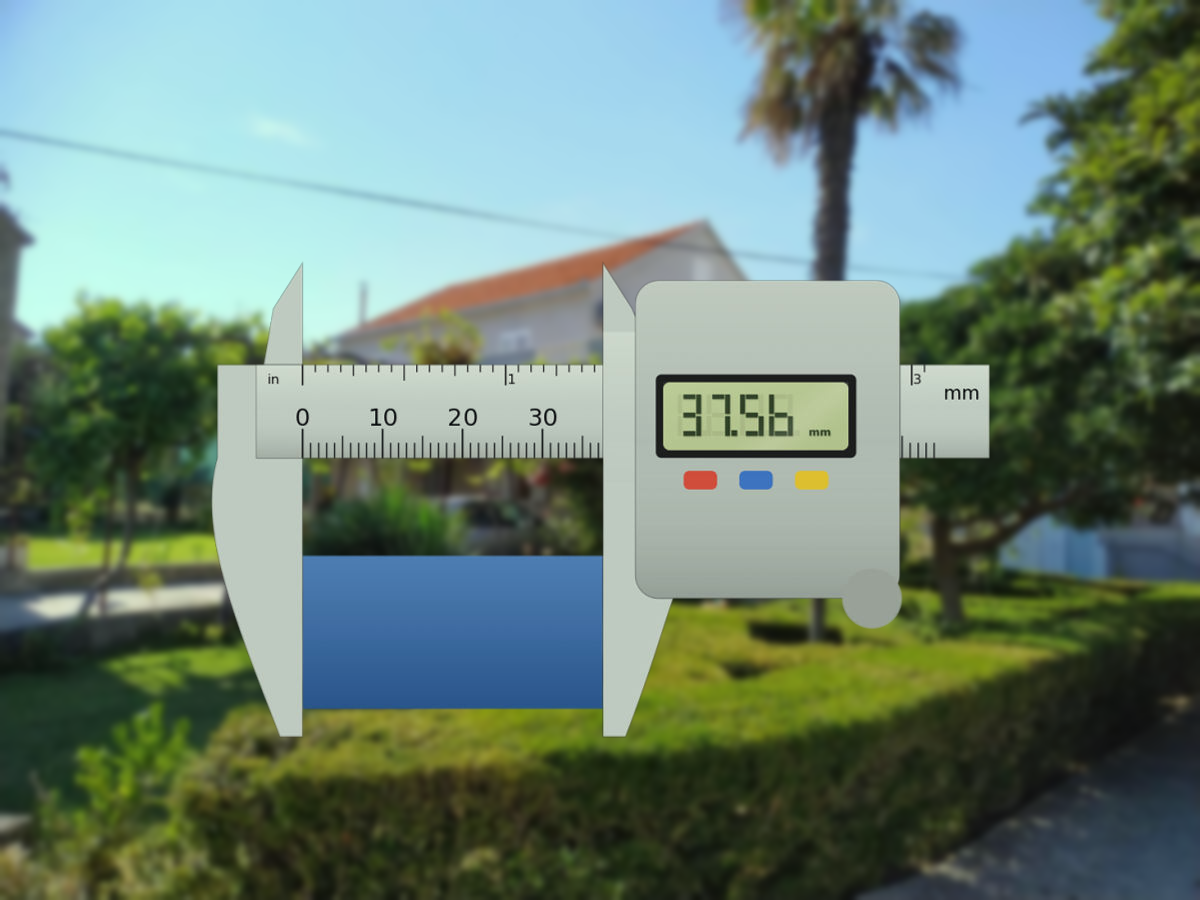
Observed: 37.56 mm
